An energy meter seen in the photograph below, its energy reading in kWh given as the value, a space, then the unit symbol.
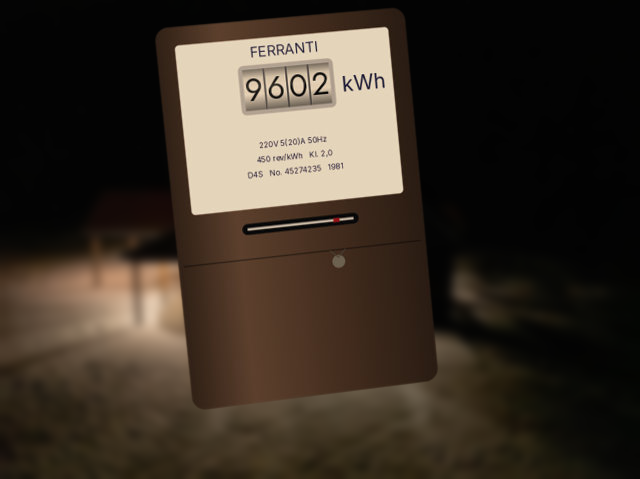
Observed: 9602 kWh
